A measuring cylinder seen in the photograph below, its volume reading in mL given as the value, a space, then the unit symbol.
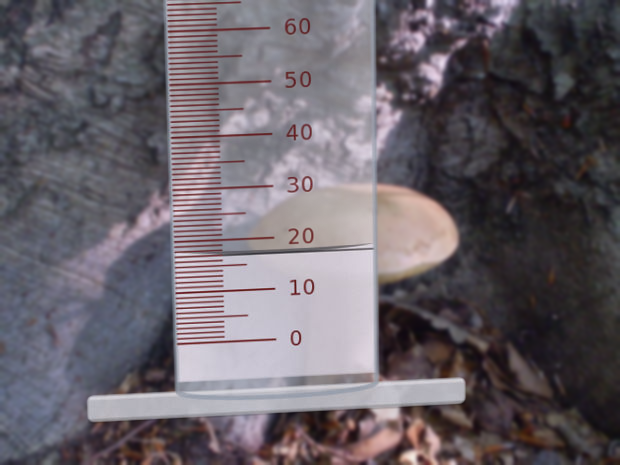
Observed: 17 mL
